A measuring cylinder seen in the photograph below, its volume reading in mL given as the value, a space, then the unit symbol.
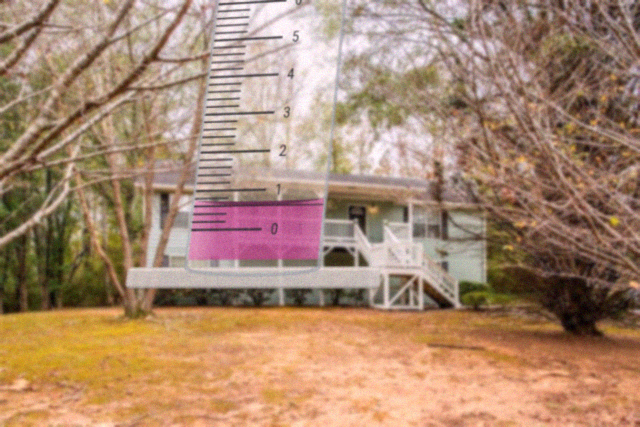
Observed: 0.6 mL
